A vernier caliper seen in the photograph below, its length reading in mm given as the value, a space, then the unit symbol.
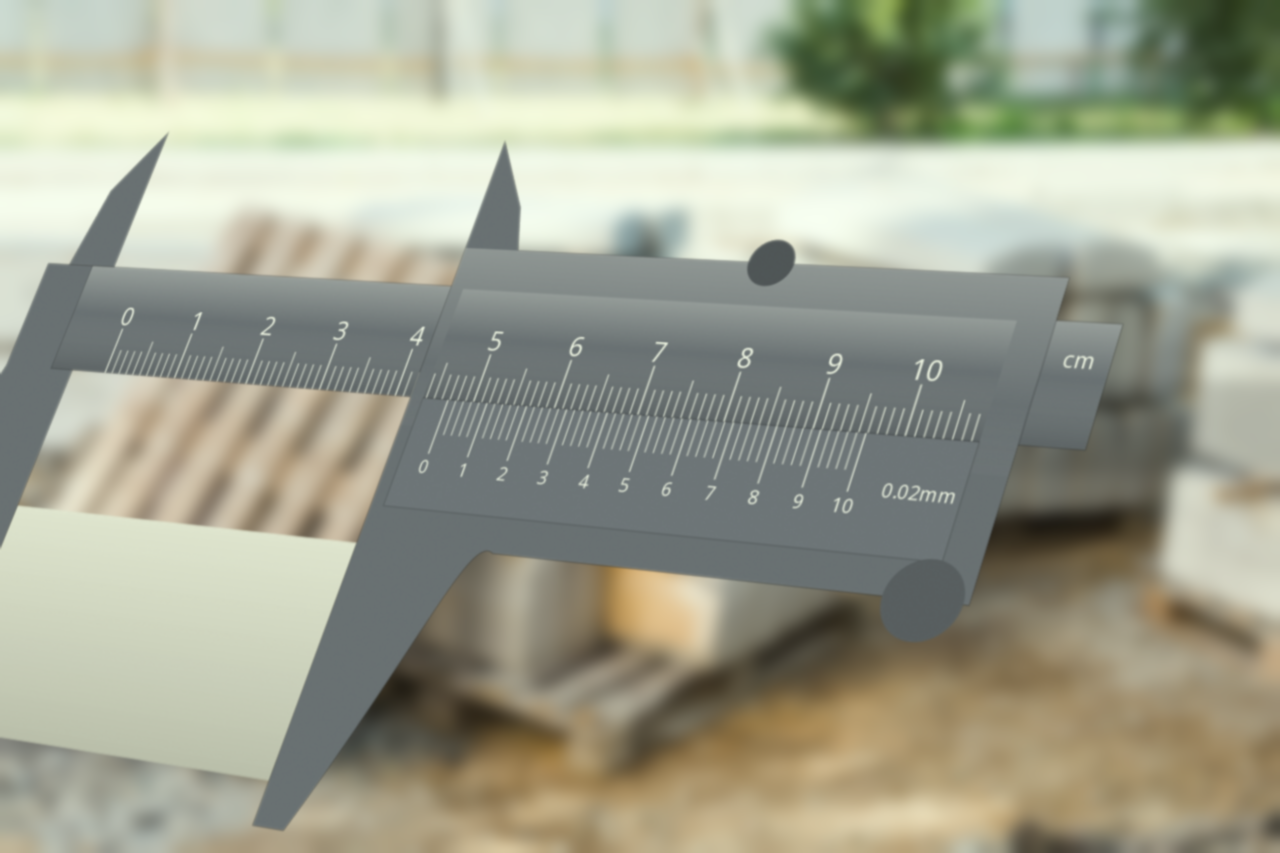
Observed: 46.8 mm
